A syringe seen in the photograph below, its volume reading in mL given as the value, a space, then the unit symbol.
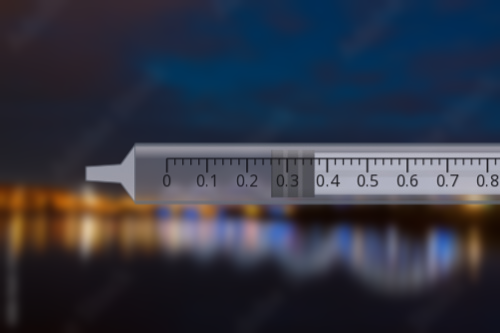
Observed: 0.26 mL
